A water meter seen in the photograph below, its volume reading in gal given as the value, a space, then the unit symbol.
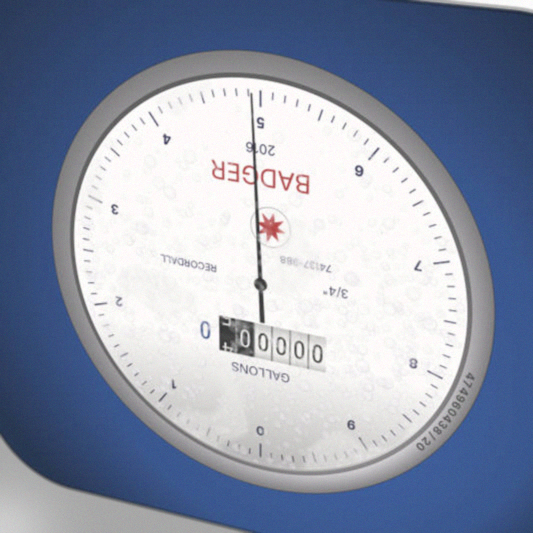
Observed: 44.9 gal
